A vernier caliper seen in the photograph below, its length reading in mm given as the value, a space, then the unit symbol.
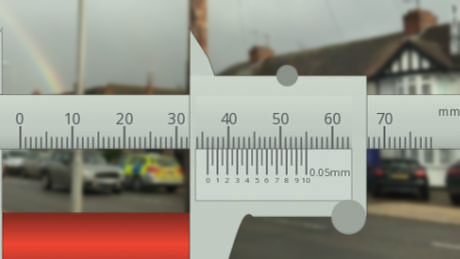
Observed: 36.0 mm
